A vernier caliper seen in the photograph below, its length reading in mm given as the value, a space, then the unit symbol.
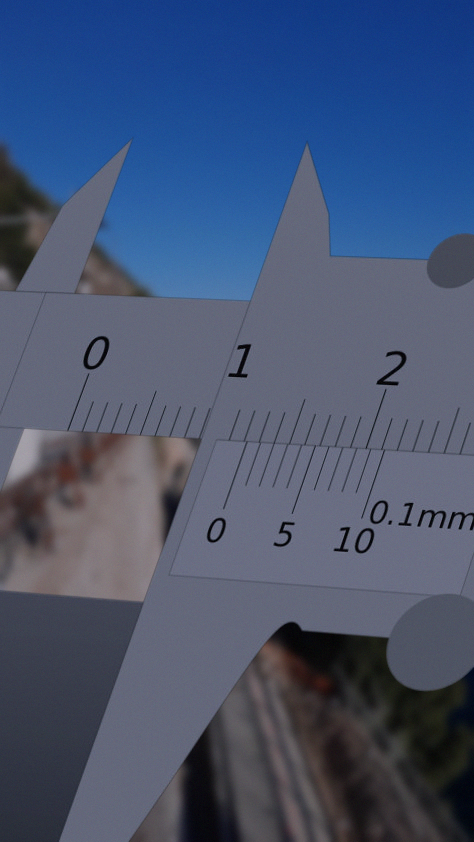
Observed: 12.2 mm
